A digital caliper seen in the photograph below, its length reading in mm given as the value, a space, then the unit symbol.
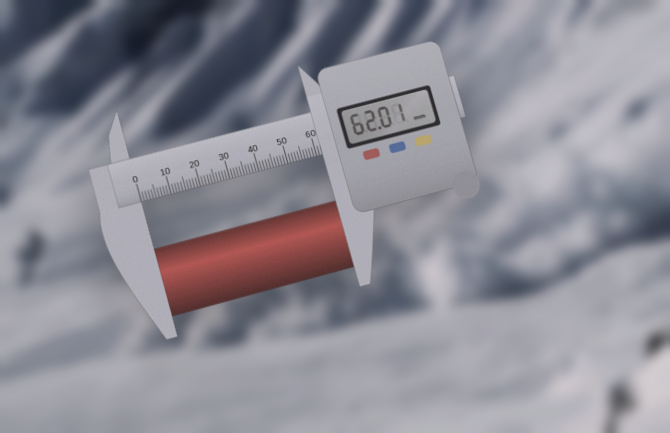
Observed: 62.01 mm
